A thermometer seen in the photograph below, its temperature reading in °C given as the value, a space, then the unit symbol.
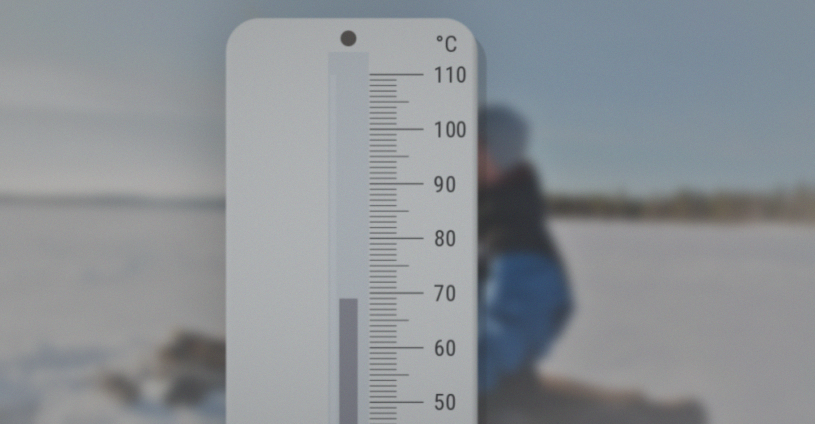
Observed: 69 °C
